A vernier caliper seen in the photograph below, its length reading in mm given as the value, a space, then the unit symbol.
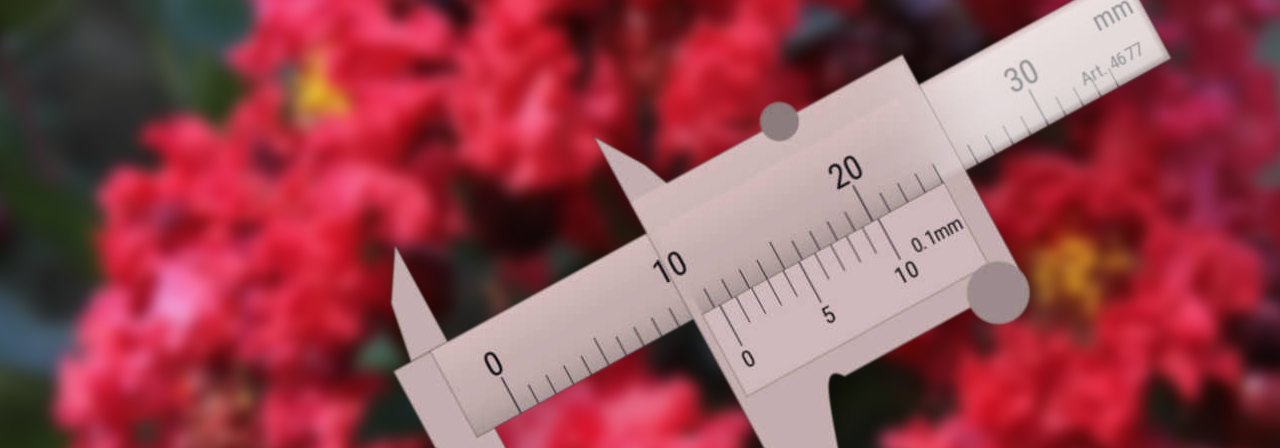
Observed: 11.3 mm
